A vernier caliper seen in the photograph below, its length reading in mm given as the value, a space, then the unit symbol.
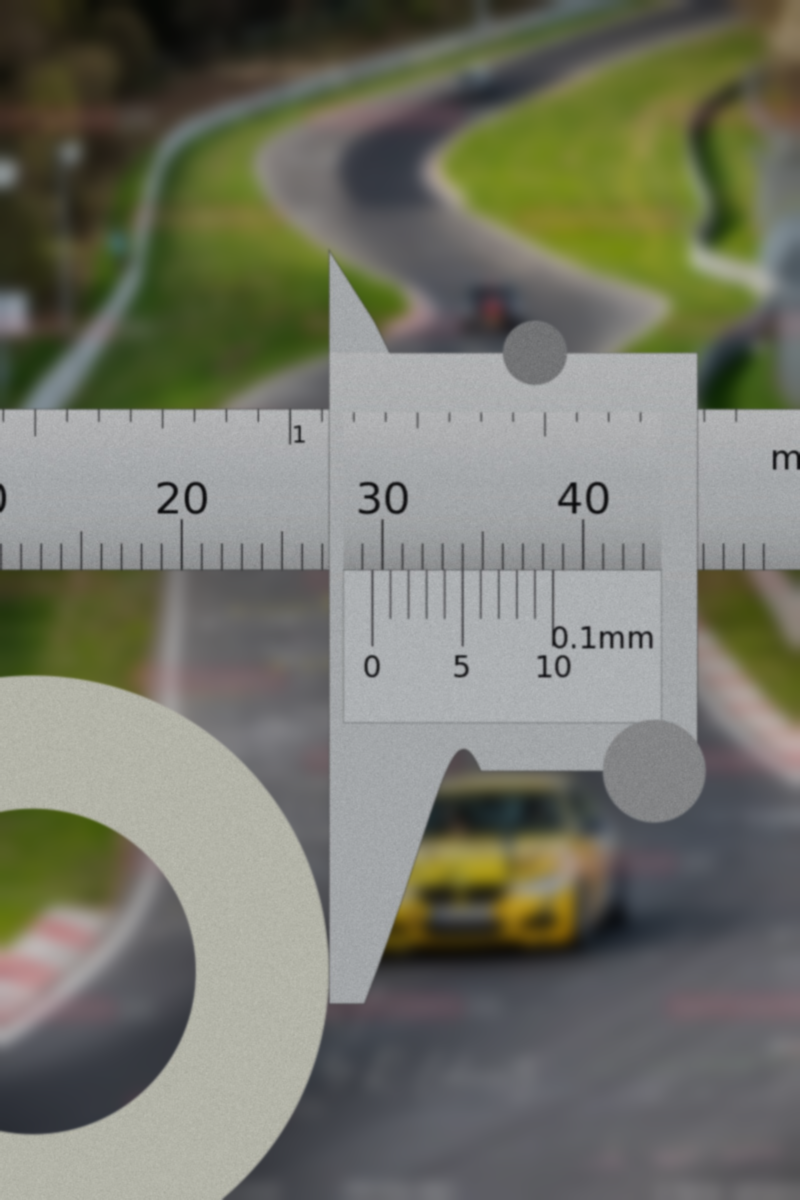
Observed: 29.5 mm
